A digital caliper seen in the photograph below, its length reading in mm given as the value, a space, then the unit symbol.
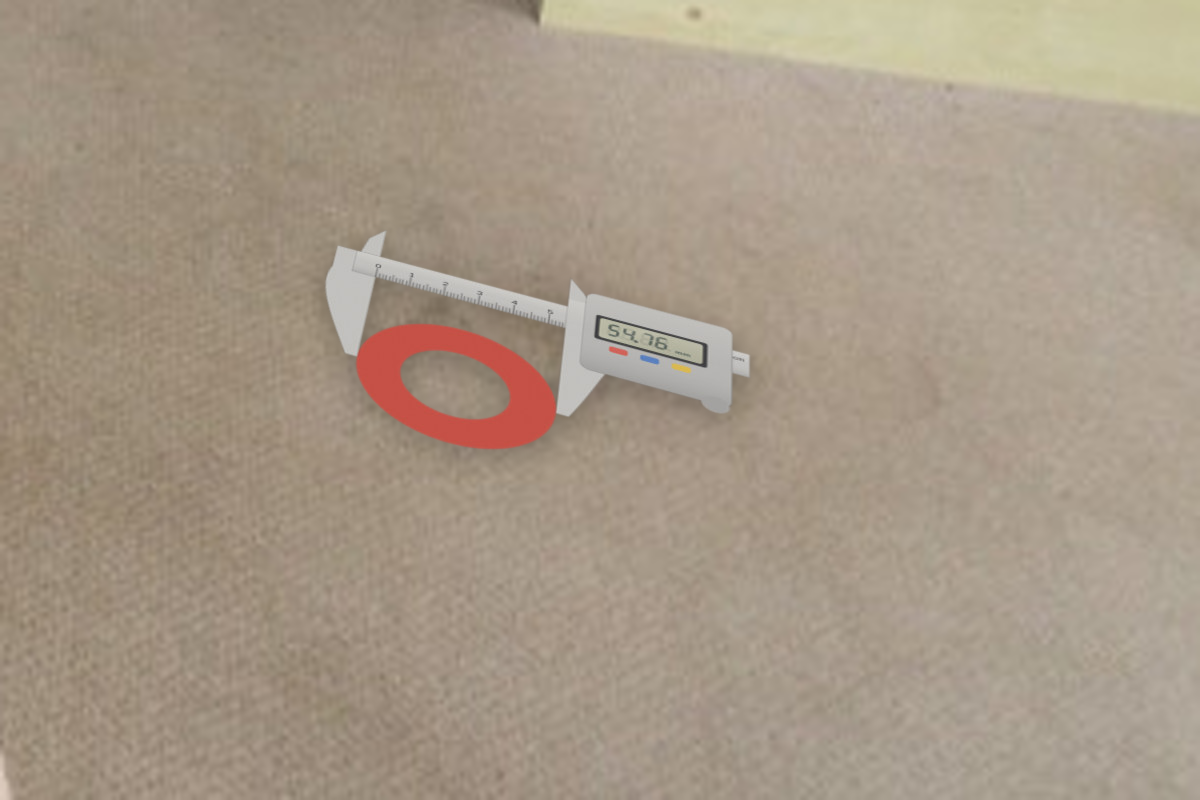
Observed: 54.76 mm
